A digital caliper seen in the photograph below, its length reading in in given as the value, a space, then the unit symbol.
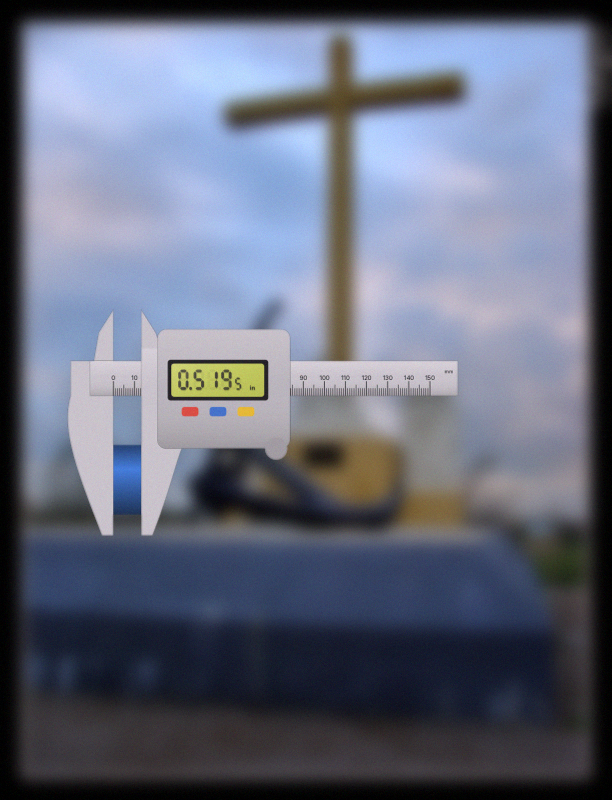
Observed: 0.5195 in
